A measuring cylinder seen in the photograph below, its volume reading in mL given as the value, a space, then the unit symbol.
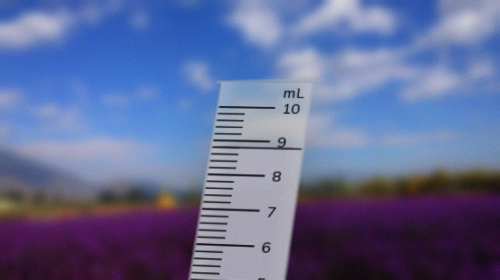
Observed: 8.8 mL
